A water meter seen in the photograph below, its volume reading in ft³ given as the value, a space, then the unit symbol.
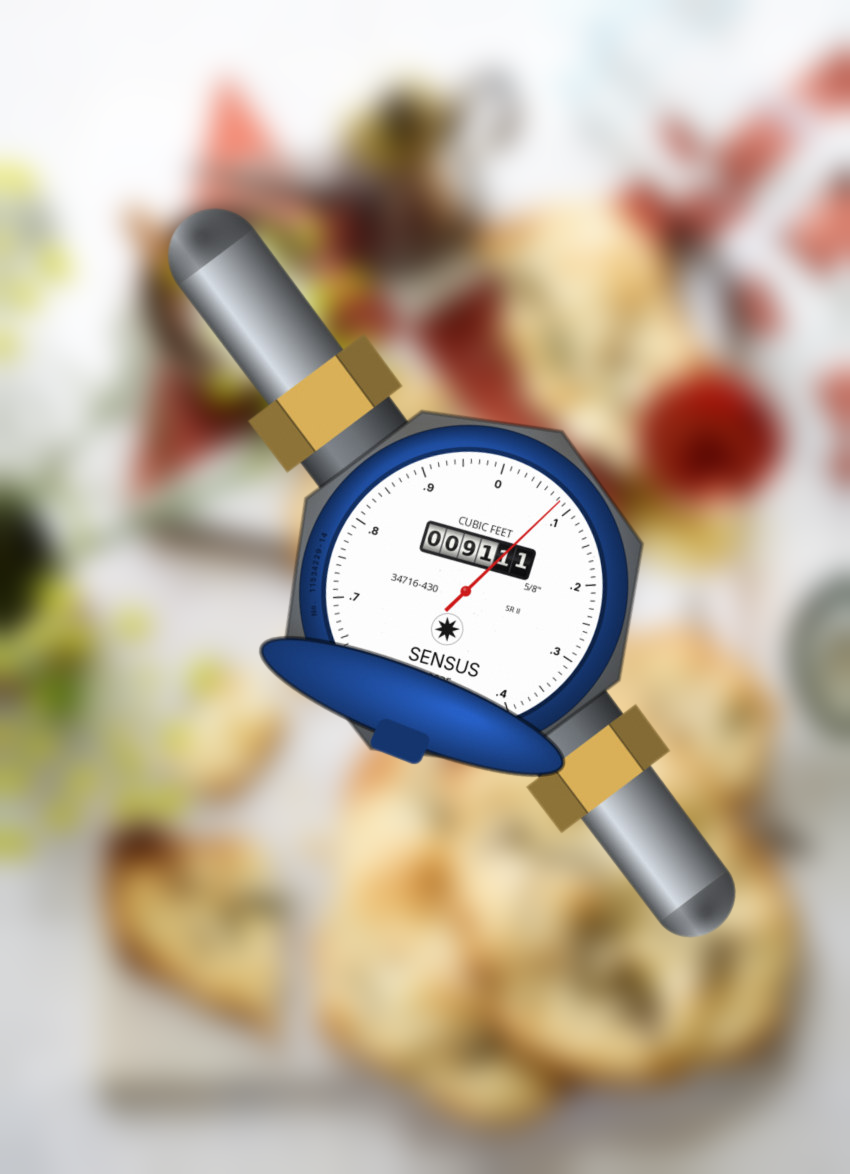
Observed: 9111.08 ft³
